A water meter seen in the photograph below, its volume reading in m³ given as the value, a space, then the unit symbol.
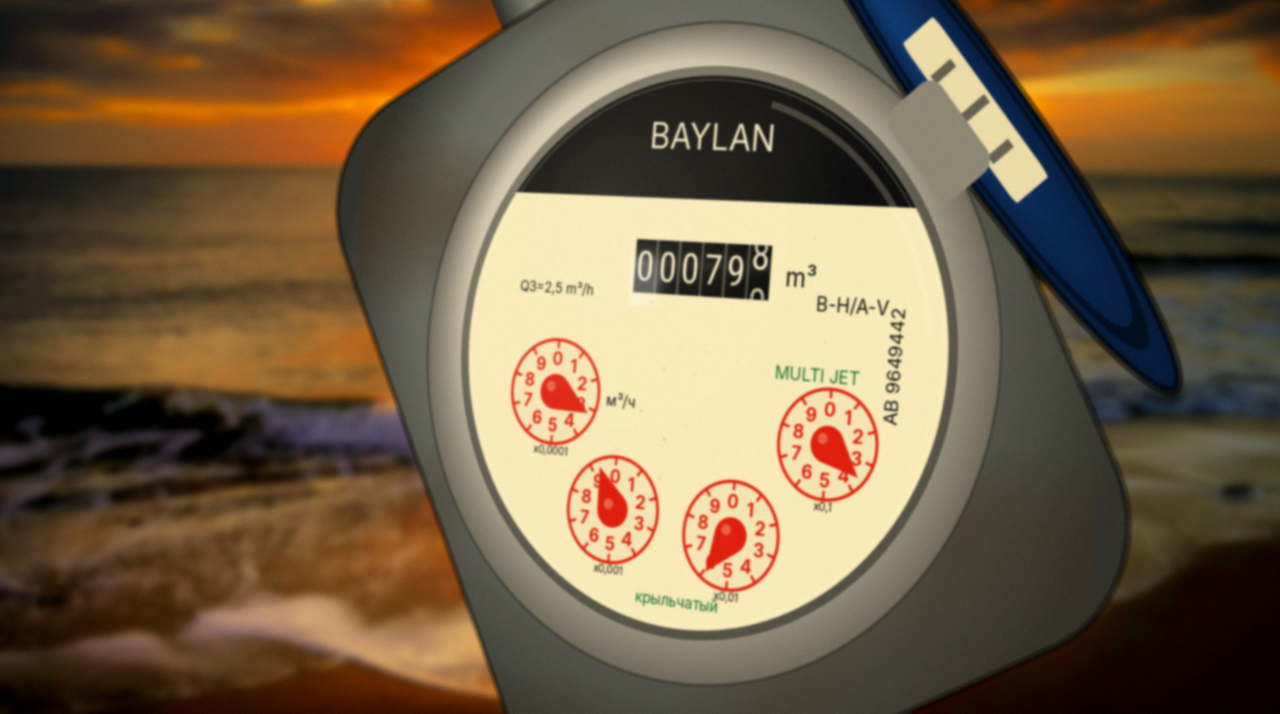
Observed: 798.3593 m³
